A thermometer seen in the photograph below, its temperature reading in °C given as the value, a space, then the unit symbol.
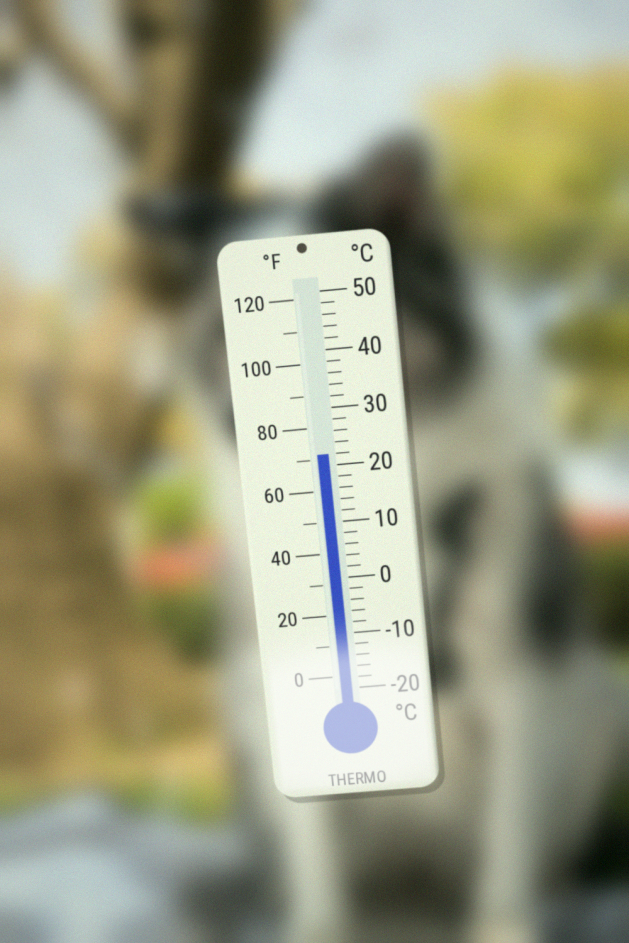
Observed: 22 °C
